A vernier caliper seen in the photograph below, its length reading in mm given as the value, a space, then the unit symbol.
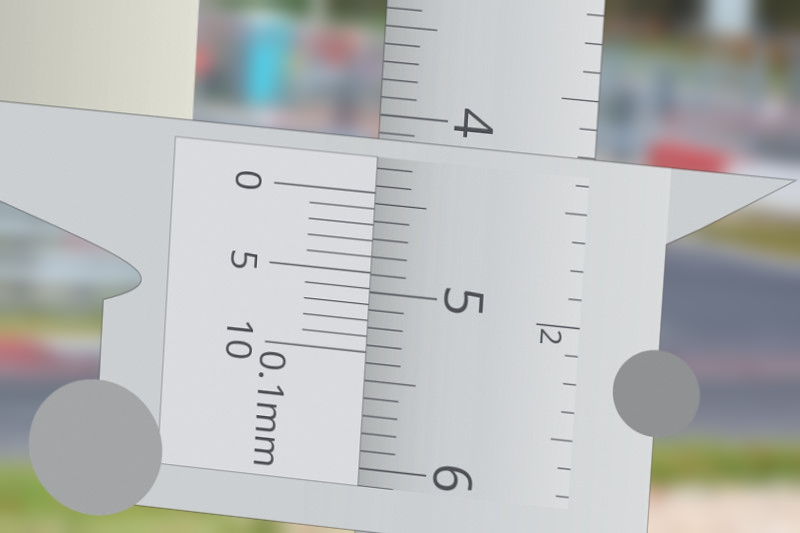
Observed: 44.4 mm
